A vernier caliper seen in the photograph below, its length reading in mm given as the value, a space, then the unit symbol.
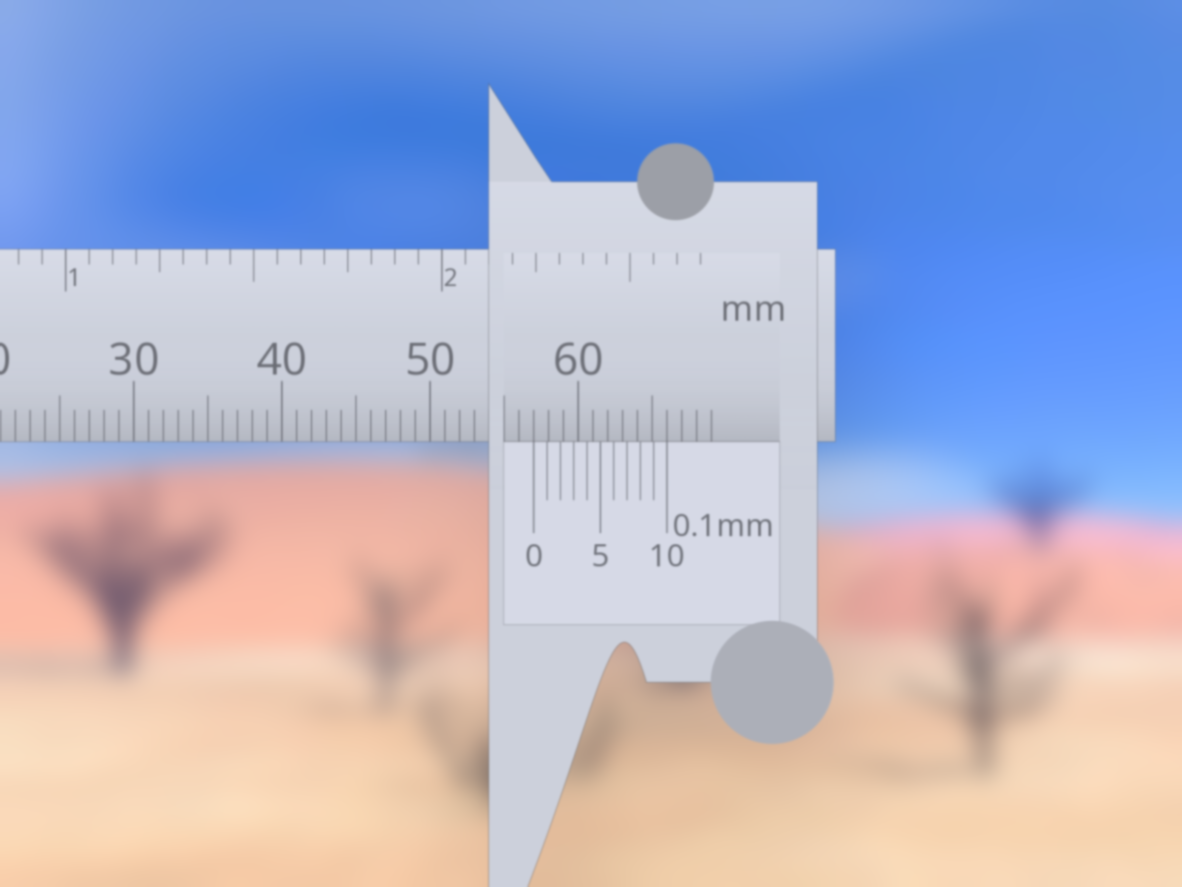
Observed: 57.0 mm
